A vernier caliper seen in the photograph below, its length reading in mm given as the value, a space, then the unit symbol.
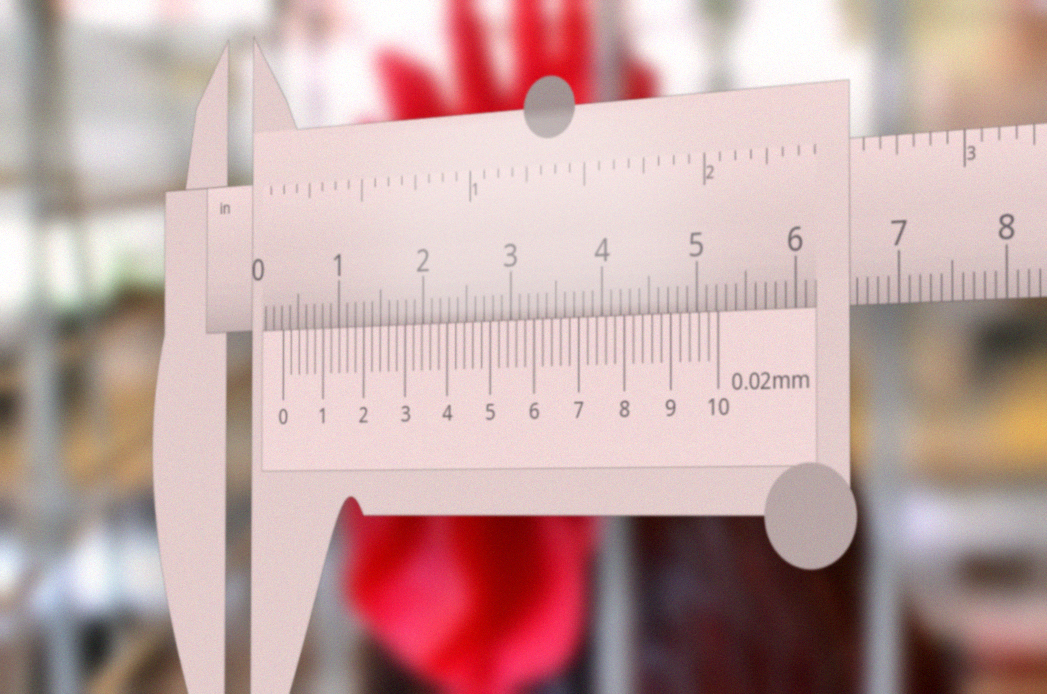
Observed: 3.2 mm
